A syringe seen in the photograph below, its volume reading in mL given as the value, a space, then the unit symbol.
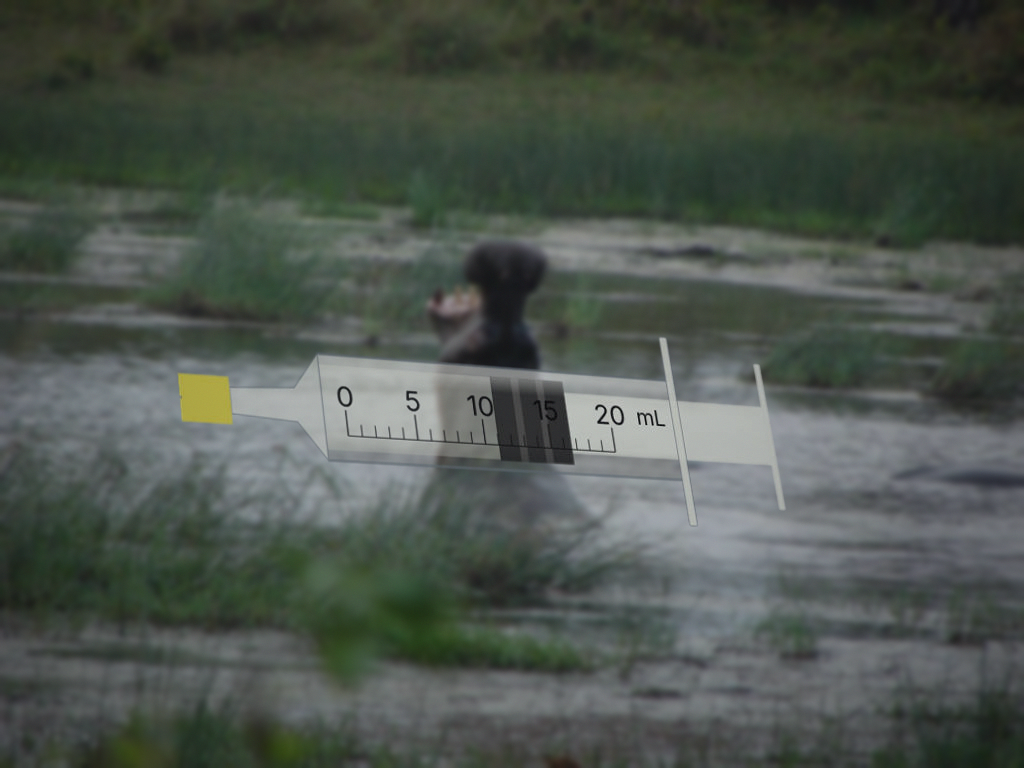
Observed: 11 mL
